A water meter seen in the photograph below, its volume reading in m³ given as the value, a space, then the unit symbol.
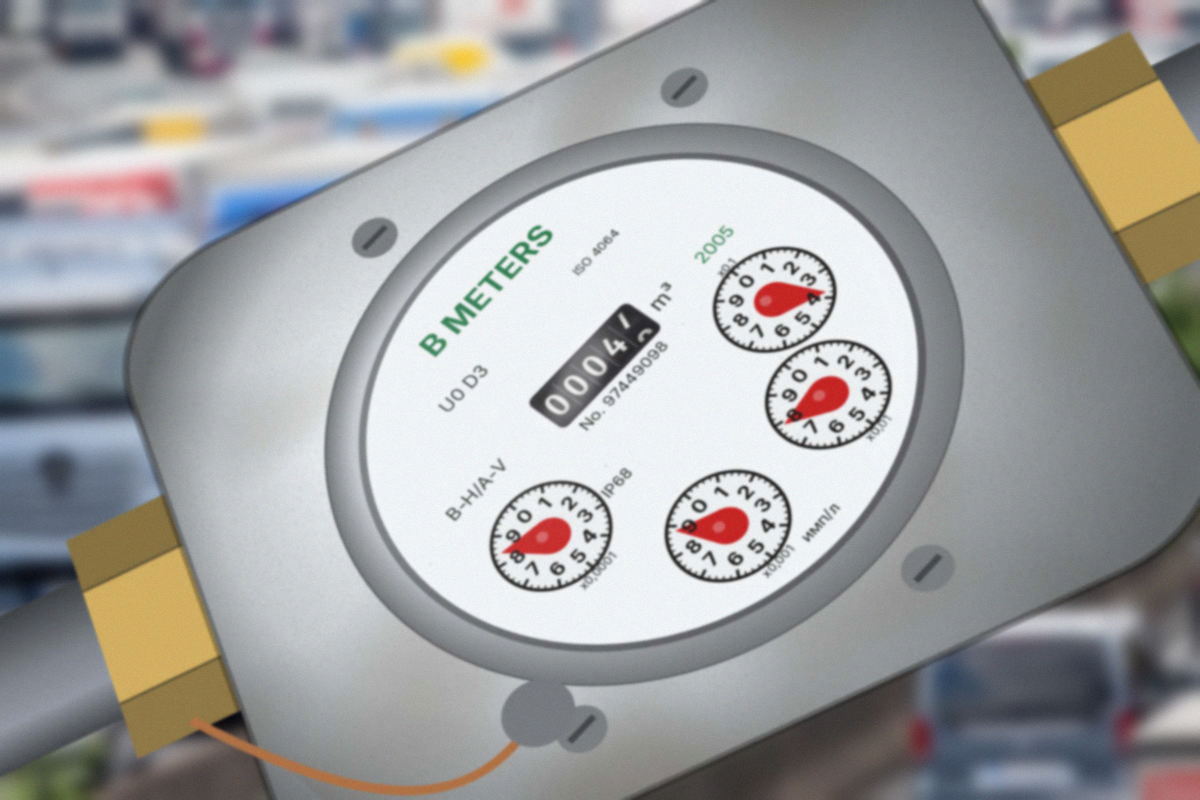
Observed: 47.3788 m³
